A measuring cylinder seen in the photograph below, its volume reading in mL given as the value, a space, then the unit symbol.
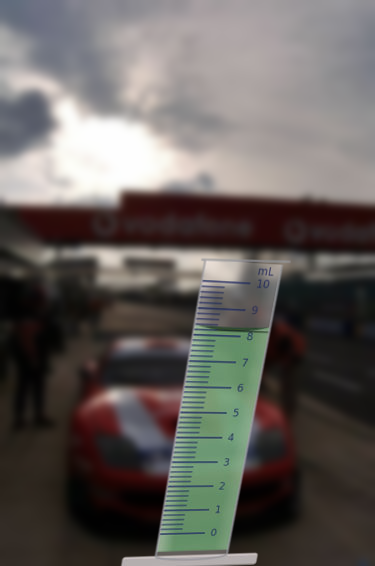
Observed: 8.2 mL
